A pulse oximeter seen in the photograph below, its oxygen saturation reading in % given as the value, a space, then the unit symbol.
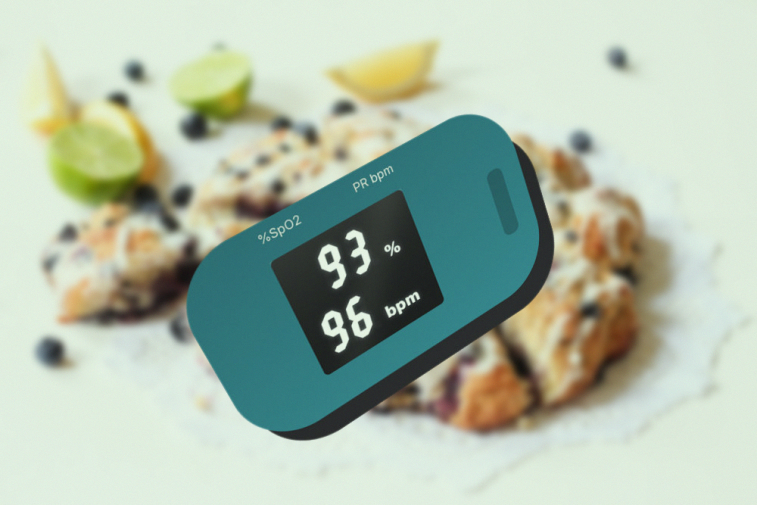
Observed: 93 %
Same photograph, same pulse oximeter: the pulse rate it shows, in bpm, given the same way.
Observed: 96 bpm
